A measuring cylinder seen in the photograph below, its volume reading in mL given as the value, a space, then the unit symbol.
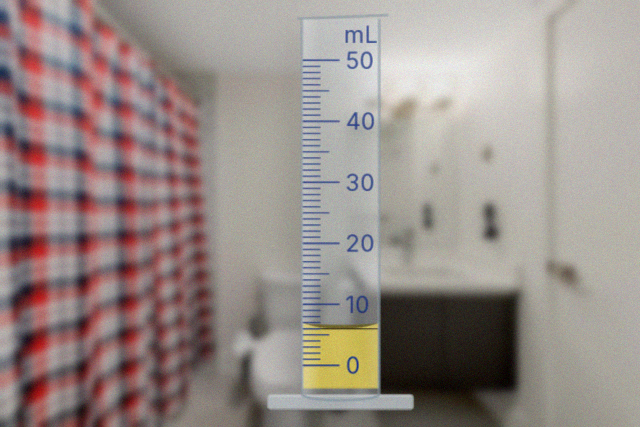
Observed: 6 mL
